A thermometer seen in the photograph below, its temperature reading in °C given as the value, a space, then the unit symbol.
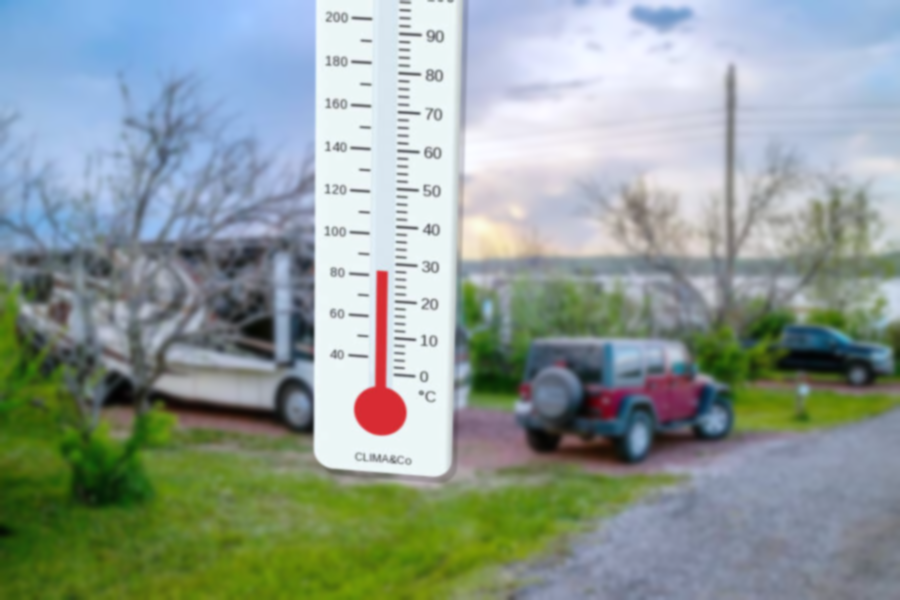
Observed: 28 °C
